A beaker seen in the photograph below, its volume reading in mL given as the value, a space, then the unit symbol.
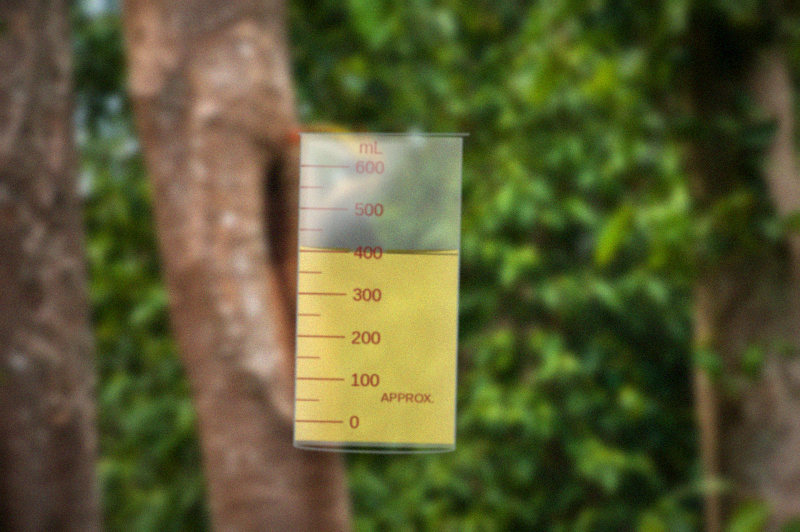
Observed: 400 mL
